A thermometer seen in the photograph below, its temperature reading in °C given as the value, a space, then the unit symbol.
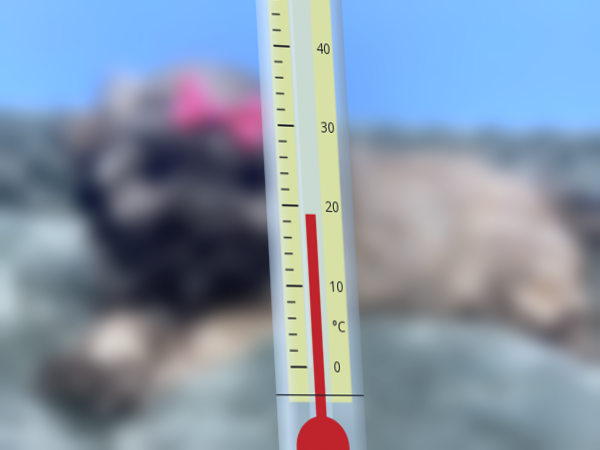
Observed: 19 °C
